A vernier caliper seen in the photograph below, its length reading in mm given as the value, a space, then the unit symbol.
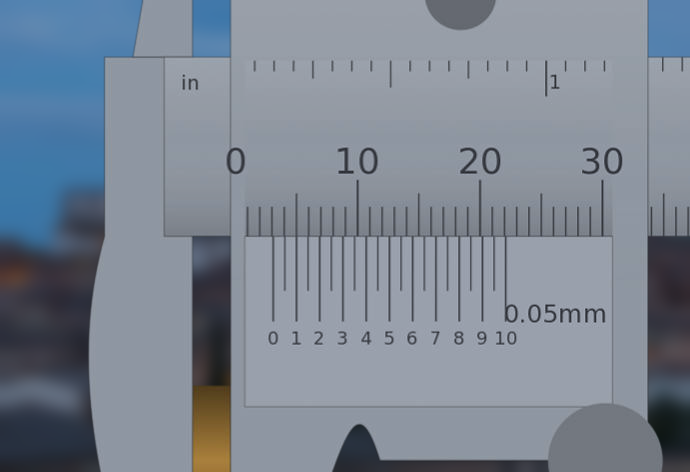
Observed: 3.1 mm
